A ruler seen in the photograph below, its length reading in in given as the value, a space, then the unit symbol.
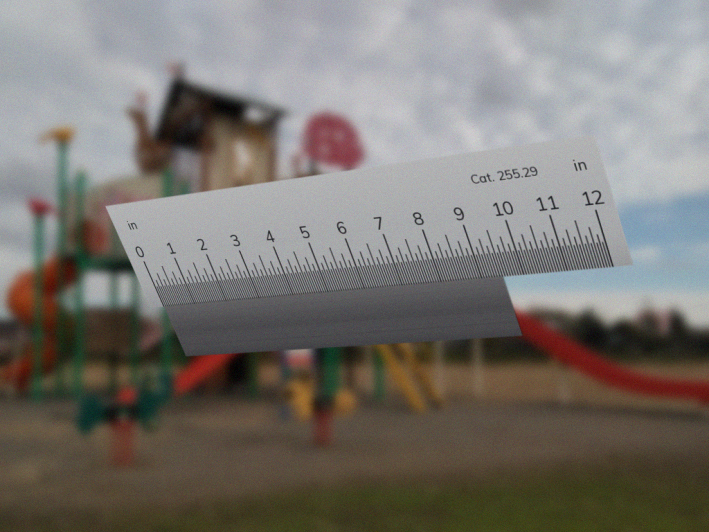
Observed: 9.5 in
